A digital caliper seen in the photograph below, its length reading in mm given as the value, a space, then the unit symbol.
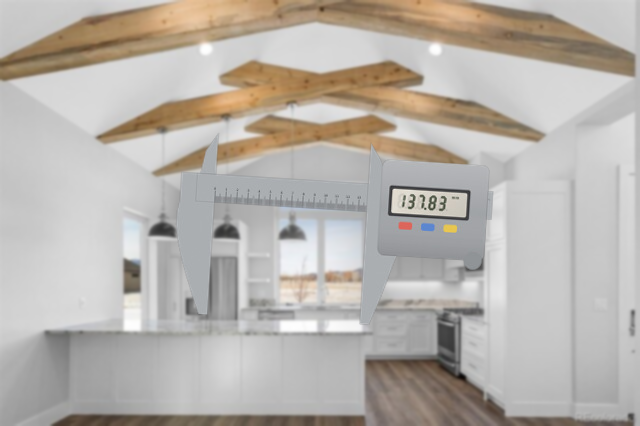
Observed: 137.83 mm
